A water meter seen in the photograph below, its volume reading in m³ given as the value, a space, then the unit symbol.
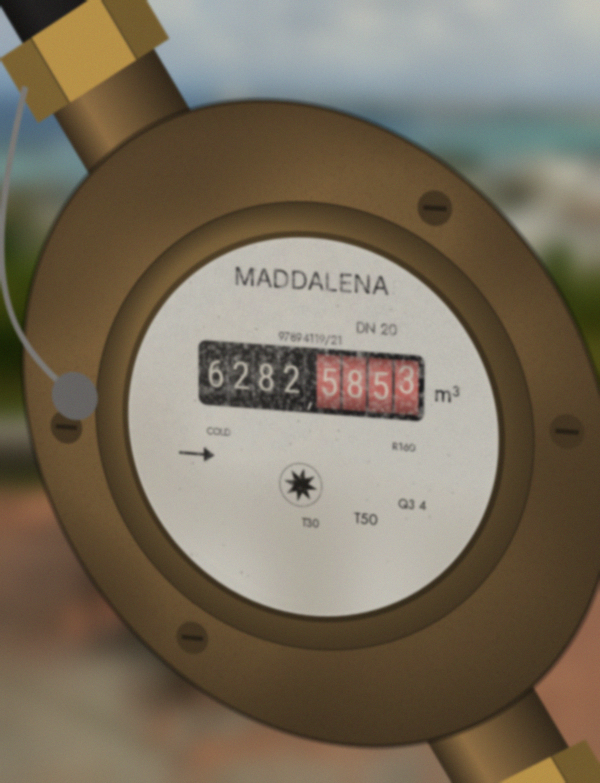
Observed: 6282.5853 m³
